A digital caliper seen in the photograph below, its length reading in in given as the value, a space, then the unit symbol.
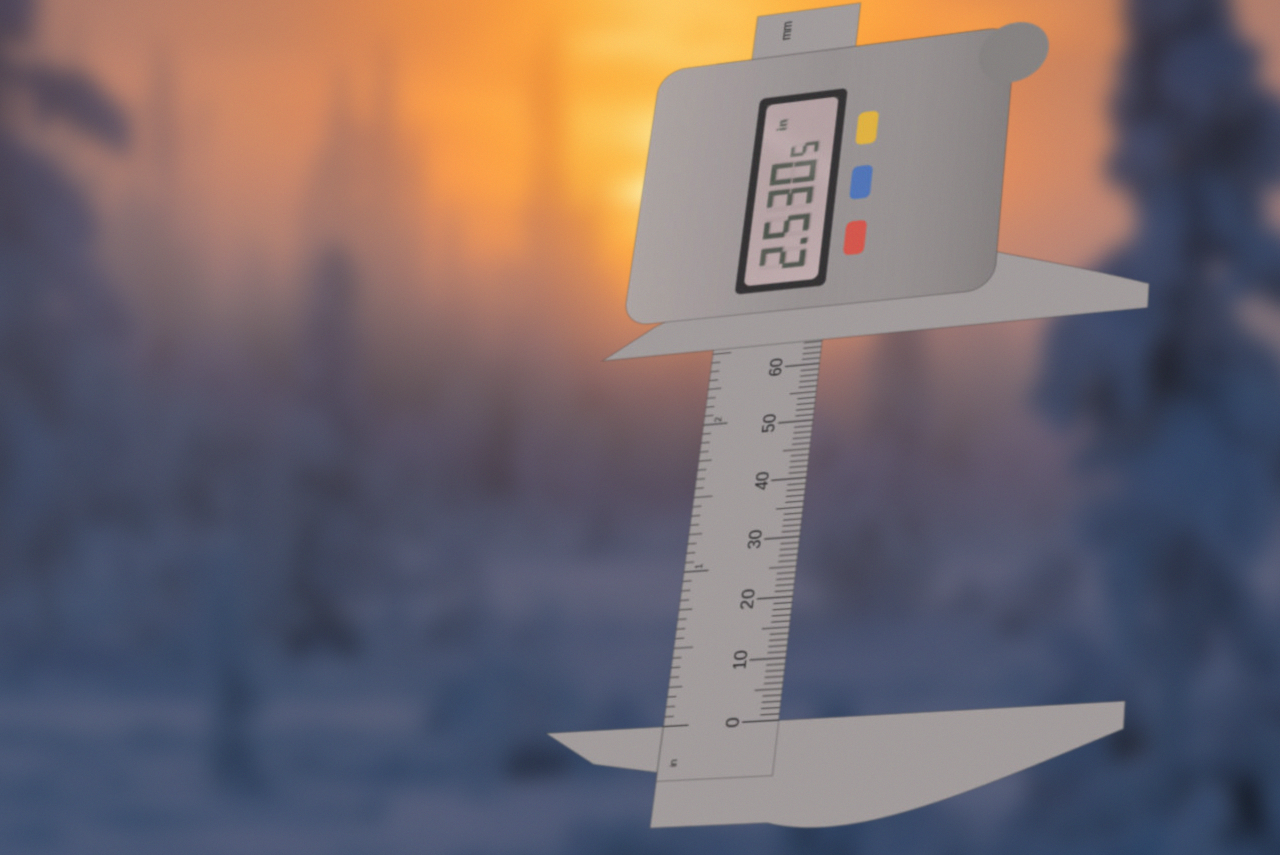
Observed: 2.5305 in
